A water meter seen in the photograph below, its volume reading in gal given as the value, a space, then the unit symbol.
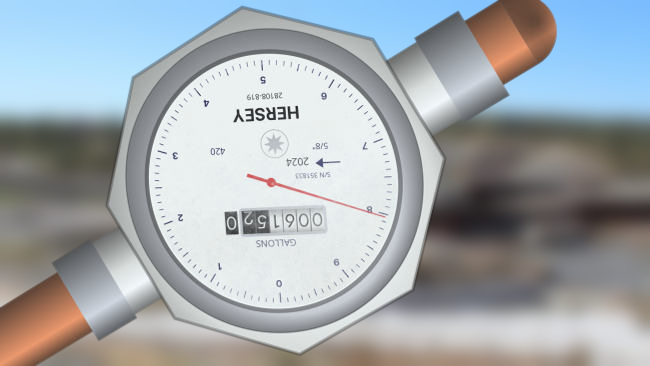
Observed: 61518.0 gal
